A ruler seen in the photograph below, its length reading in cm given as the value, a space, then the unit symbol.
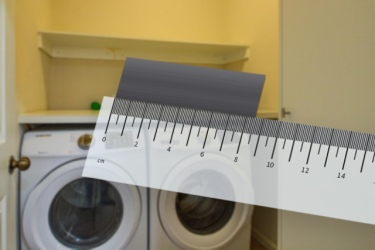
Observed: 8.5 cm
